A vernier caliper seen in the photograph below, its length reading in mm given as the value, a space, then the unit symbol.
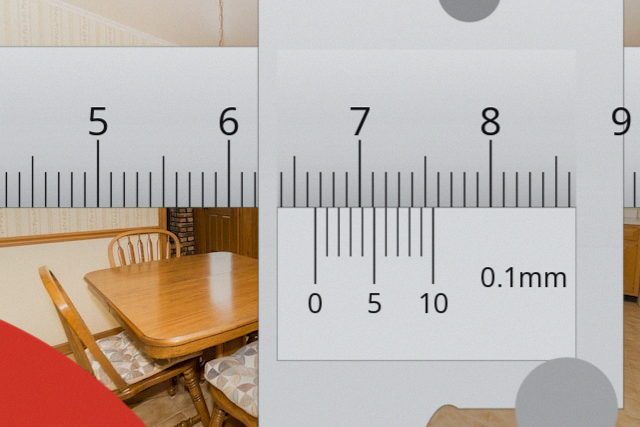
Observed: 66.6 mm
